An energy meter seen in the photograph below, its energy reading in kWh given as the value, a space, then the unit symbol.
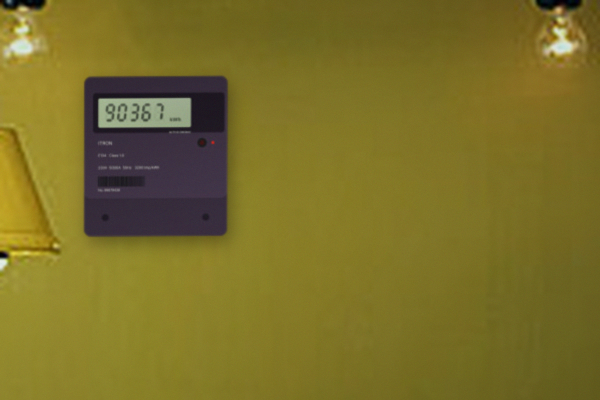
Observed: 90367 kWh
